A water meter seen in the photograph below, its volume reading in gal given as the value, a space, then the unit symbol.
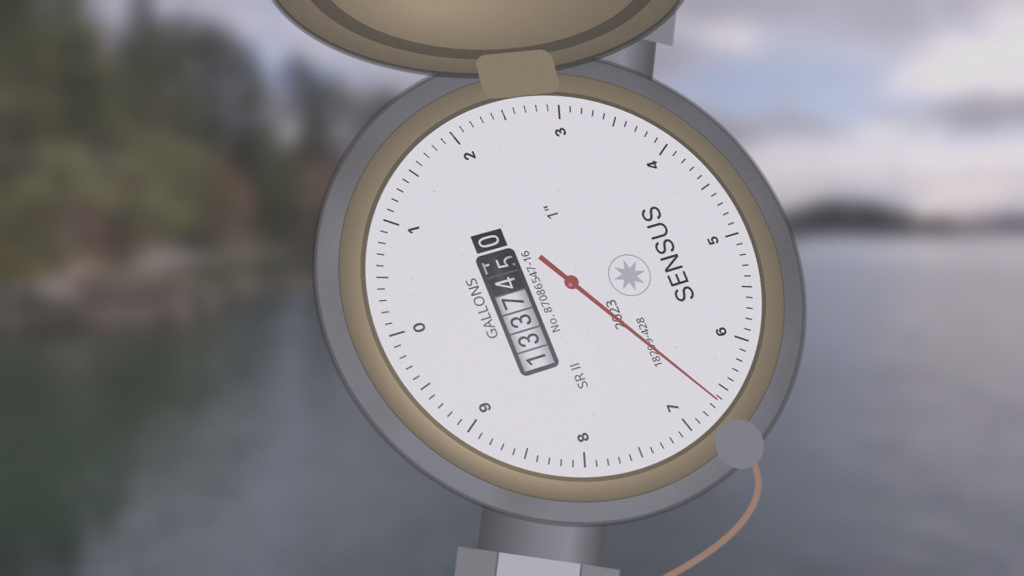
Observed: 1337446.6 gal
